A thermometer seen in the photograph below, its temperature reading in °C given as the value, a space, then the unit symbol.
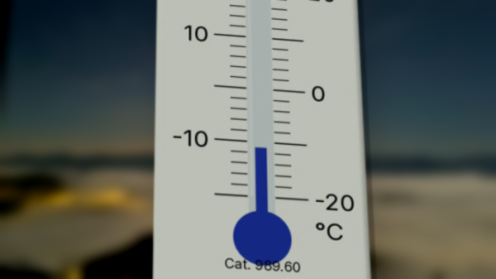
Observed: -11 °C
